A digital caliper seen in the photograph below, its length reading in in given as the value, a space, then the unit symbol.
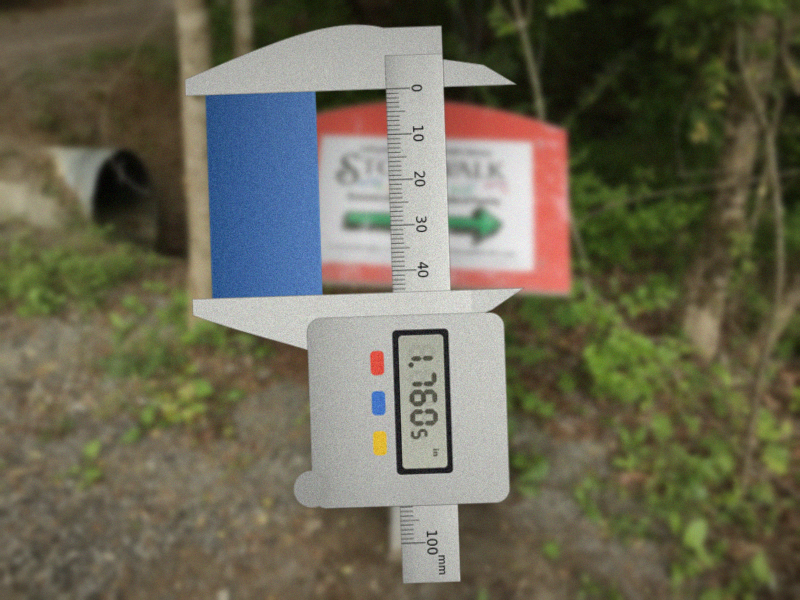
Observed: 1.7605 in
